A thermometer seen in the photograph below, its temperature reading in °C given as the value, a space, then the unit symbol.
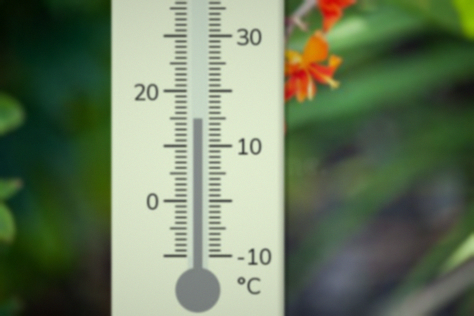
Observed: 15 °C
